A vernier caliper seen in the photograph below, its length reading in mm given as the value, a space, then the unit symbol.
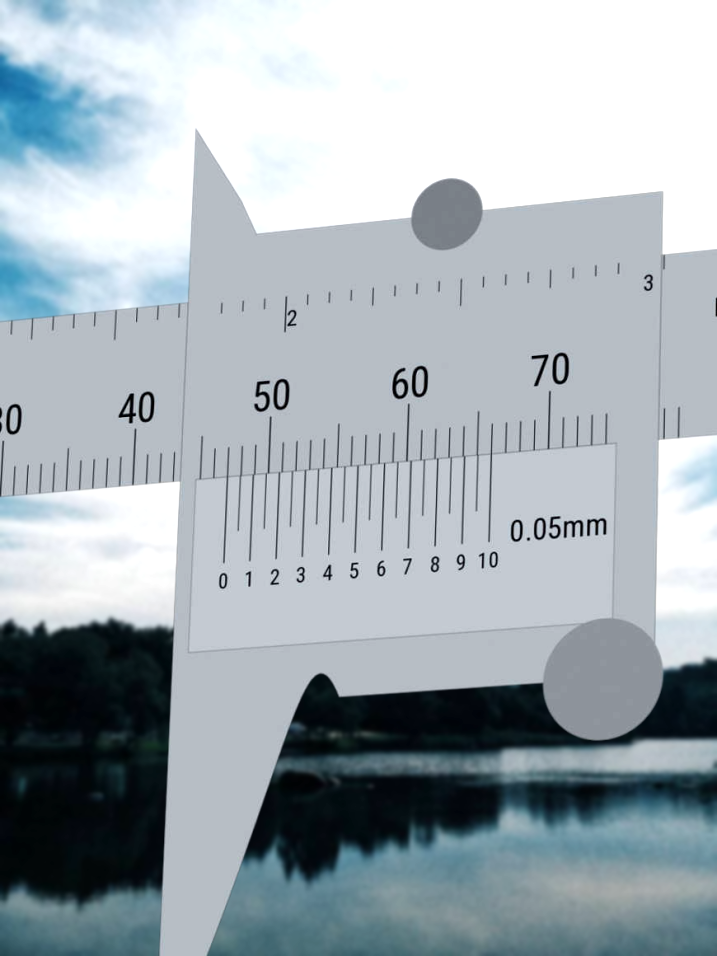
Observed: 47.0 mm
